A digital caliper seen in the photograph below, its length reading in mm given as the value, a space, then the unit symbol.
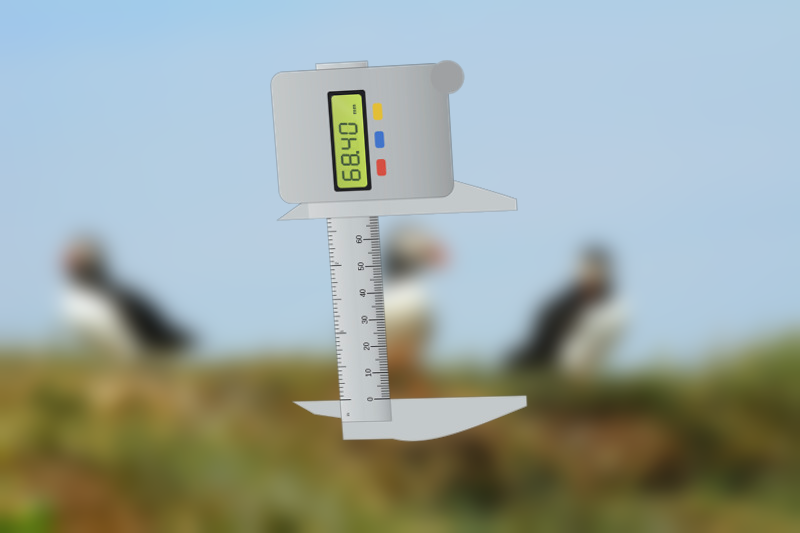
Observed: 68.40 mm
